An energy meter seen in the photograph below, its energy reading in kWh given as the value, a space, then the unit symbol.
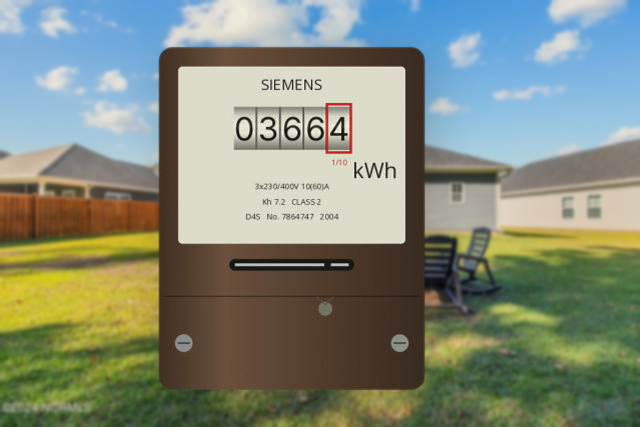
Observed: 366.4 kWh
